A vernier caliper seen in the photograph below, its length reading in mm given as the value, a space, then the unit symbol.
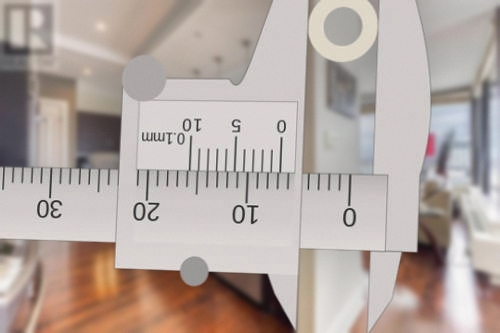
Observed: 6.8 mm
